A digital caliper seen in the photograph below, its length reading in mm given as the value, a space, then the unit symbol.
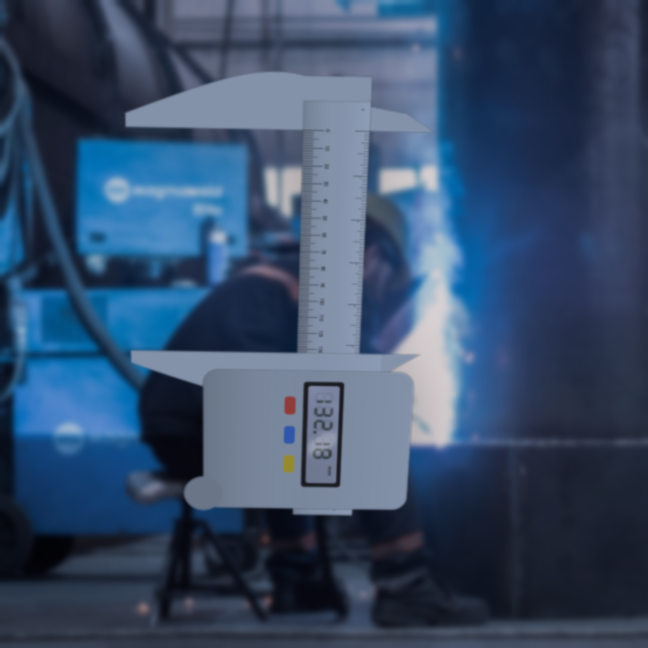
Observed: 132.18 mm
